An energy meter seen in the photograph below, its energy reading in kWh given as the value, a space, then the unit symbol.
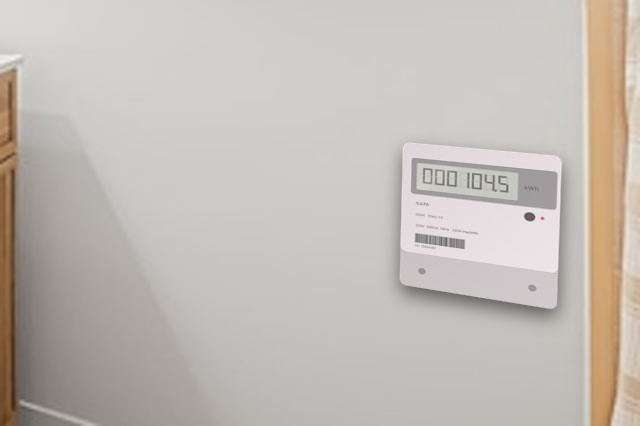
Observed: 104.5 kWh
